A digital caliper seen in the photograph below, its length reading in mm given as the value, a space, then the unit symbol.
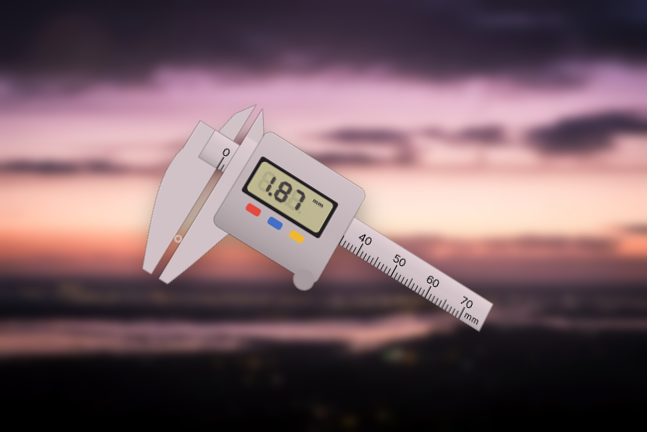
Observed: 1.87 mm
